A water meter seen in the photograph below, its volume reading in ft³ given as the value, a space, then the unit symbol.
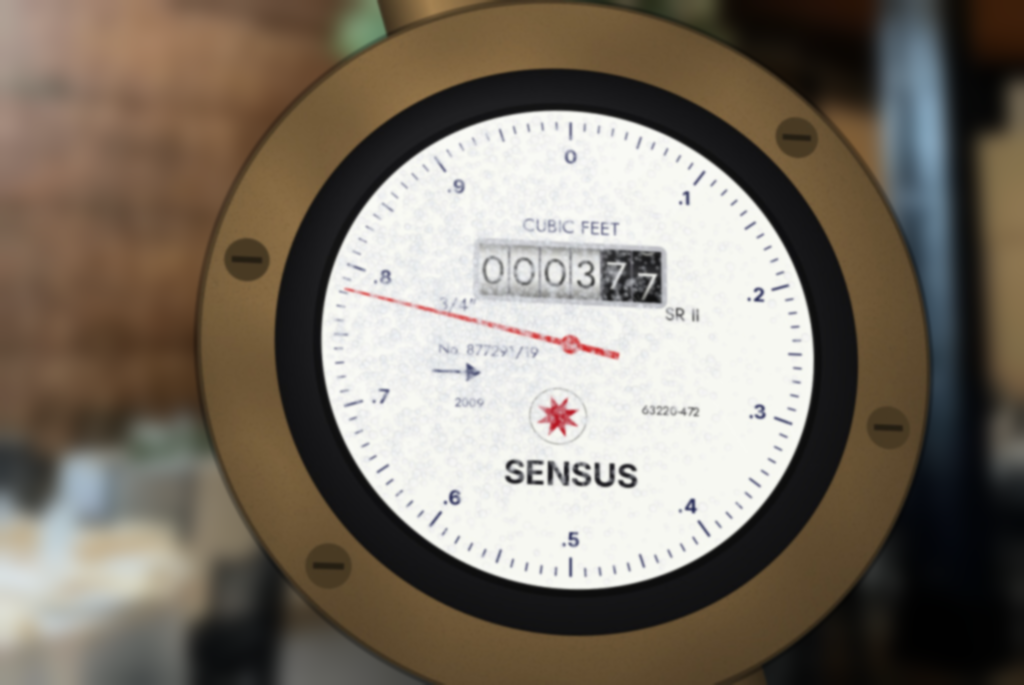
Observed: 376.78 ft³
